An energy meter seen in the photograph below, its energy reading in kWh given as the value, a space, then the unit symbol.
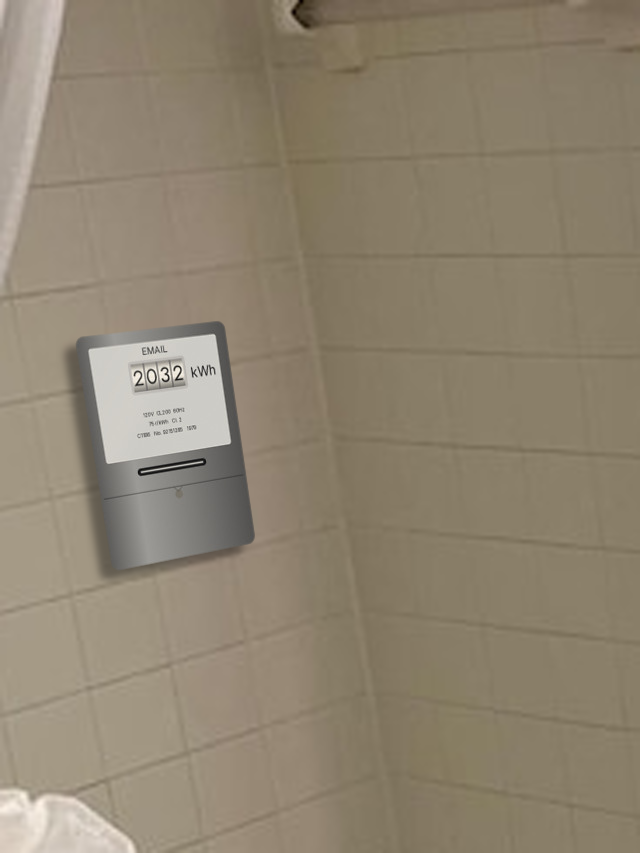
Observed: 2032 kWh
